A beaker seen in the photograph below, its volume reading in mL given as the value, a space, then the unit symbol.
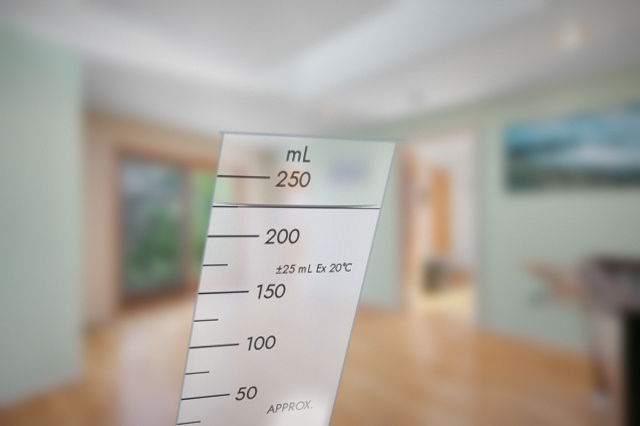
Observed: 225 mL
